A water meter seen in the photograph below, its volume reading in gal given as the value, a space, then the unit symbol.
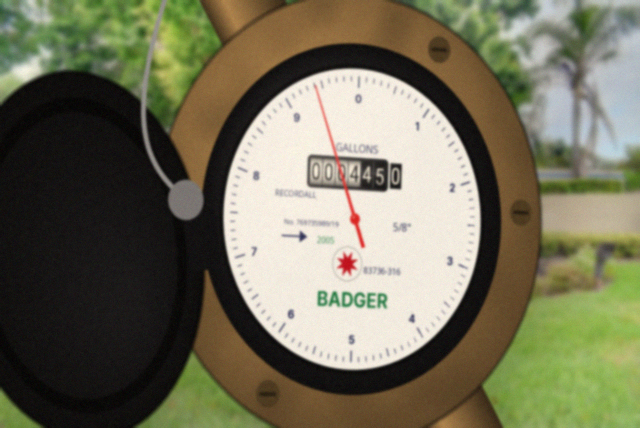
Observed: 4449.4 gal
